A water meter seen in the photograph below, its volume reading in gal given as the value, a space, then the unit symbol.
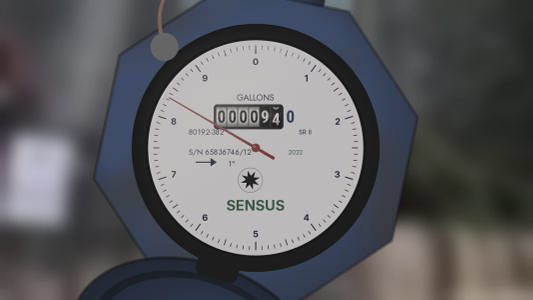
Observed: 938.3 gal
